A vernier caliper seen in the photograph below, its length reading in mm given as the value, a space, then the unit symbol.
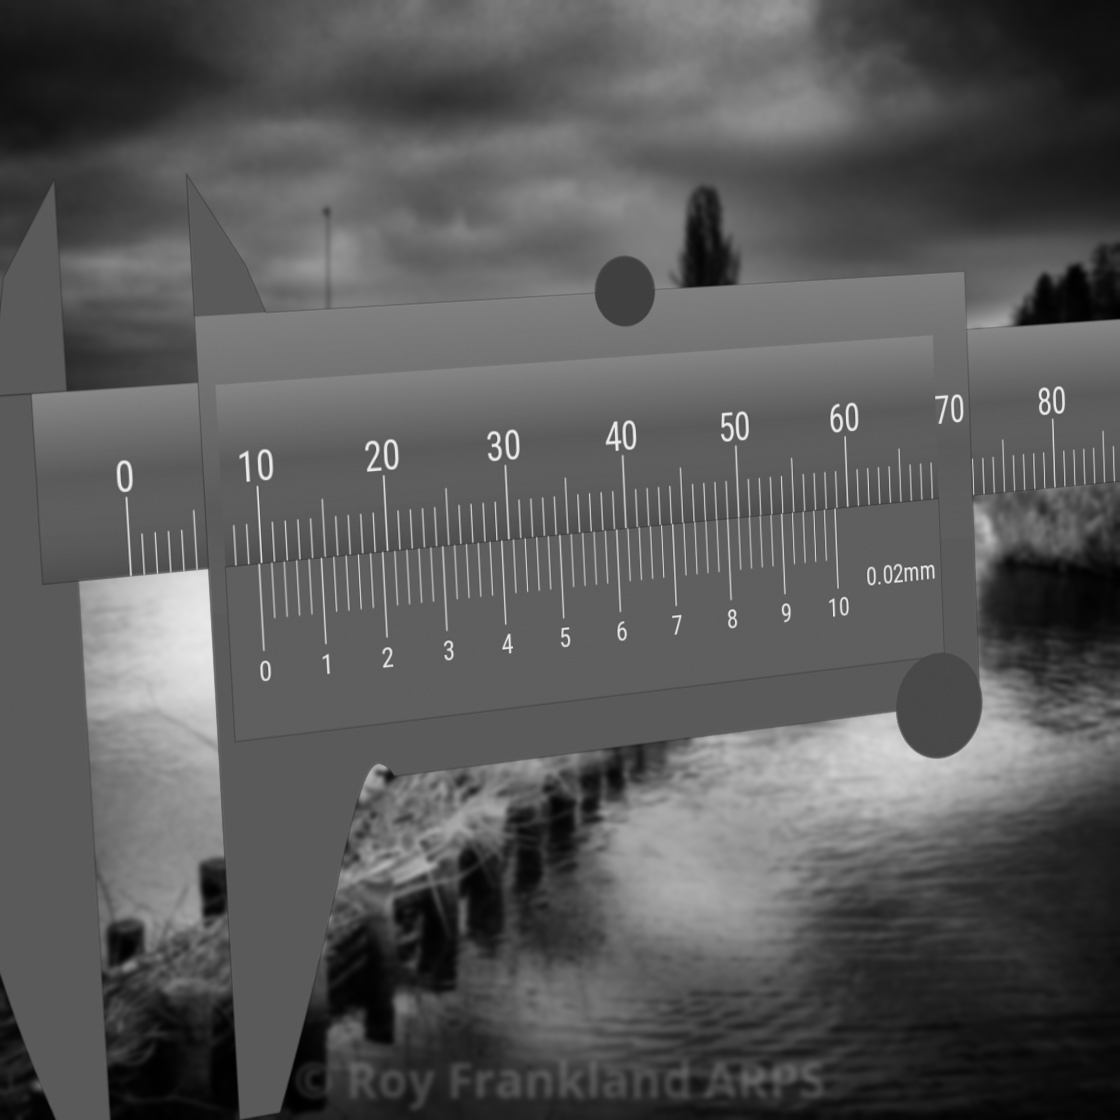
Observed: 9.8 mm
